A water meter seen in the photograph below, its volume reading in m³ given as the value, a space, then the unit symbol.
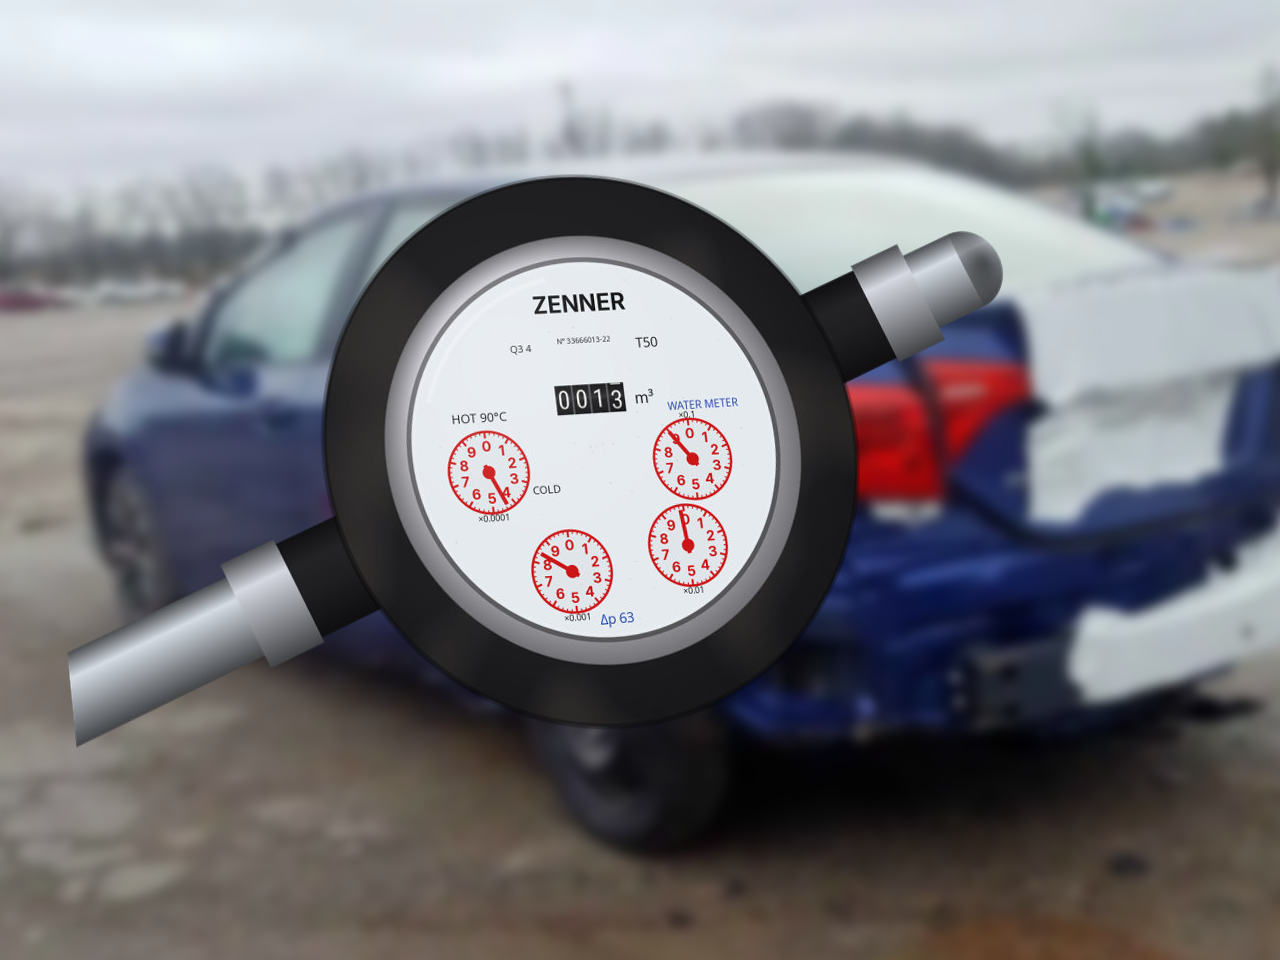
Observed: 12.8984 m³
